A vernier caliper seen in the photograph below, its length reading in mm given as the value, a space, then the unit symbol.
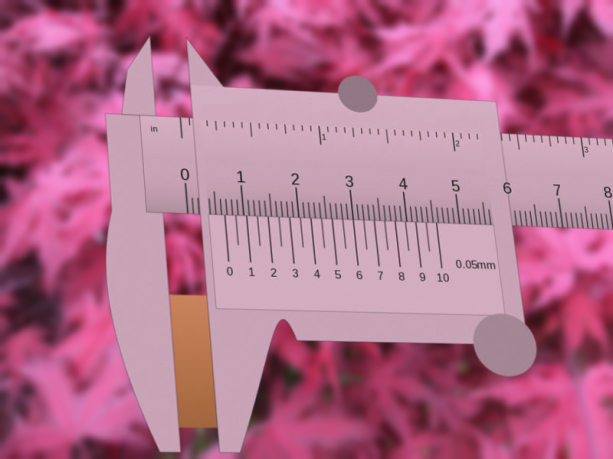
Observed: 6.6 mm
